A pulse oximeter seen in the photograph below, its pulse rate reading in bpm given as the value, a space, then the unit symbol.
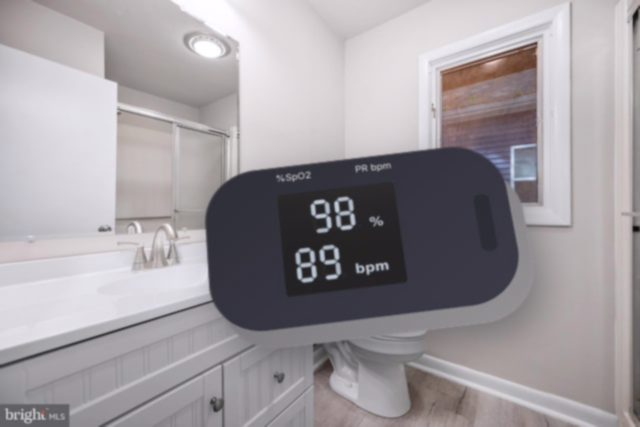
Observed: 89 bpm
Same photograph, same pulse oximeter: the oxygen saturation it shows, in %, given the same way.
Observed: 98 %
